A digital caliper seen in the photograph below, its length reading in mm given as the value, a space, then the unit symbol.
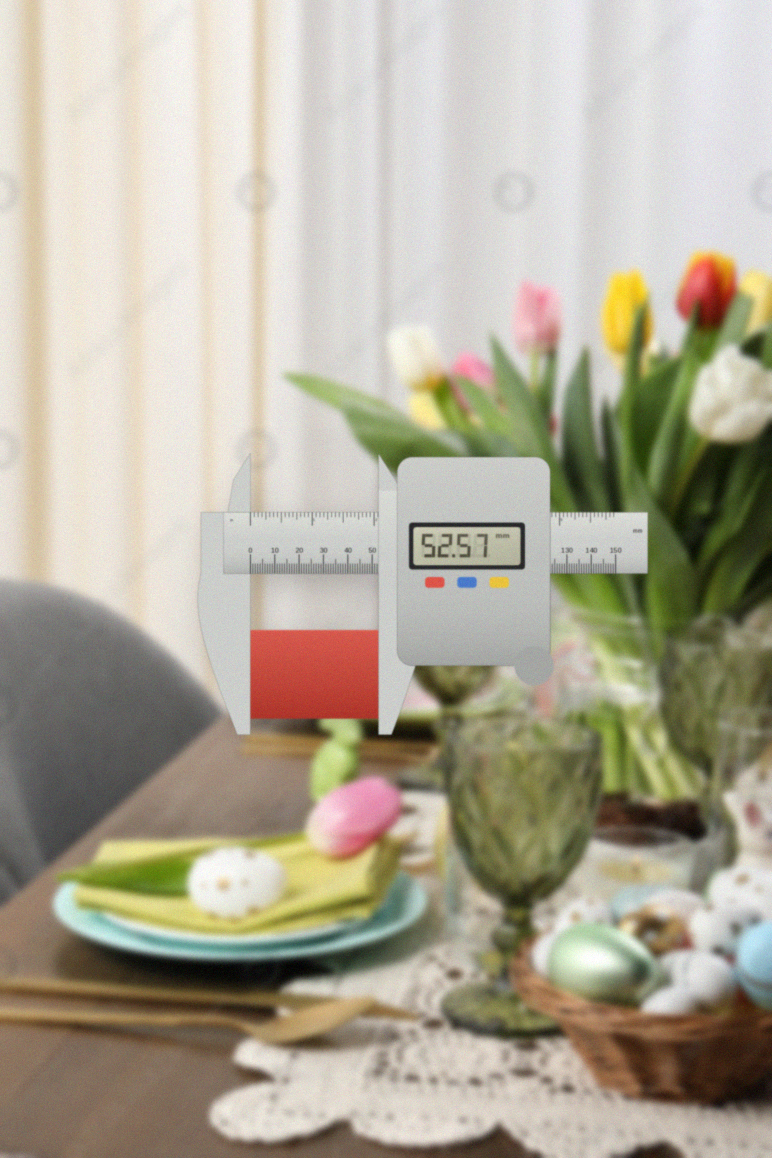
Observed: 52.57 mm
